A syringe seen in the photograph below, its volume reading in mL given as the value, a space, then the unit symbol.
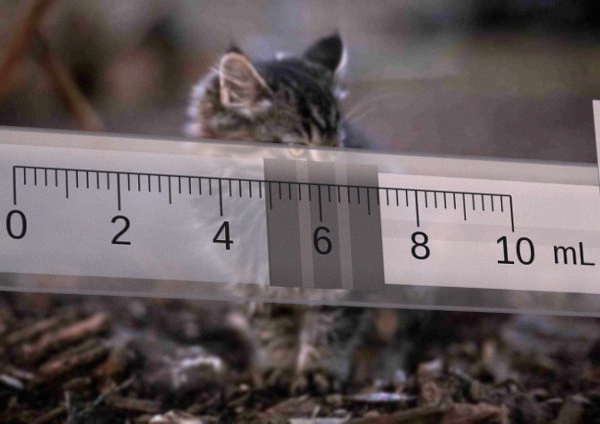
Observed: 4.9 mL
